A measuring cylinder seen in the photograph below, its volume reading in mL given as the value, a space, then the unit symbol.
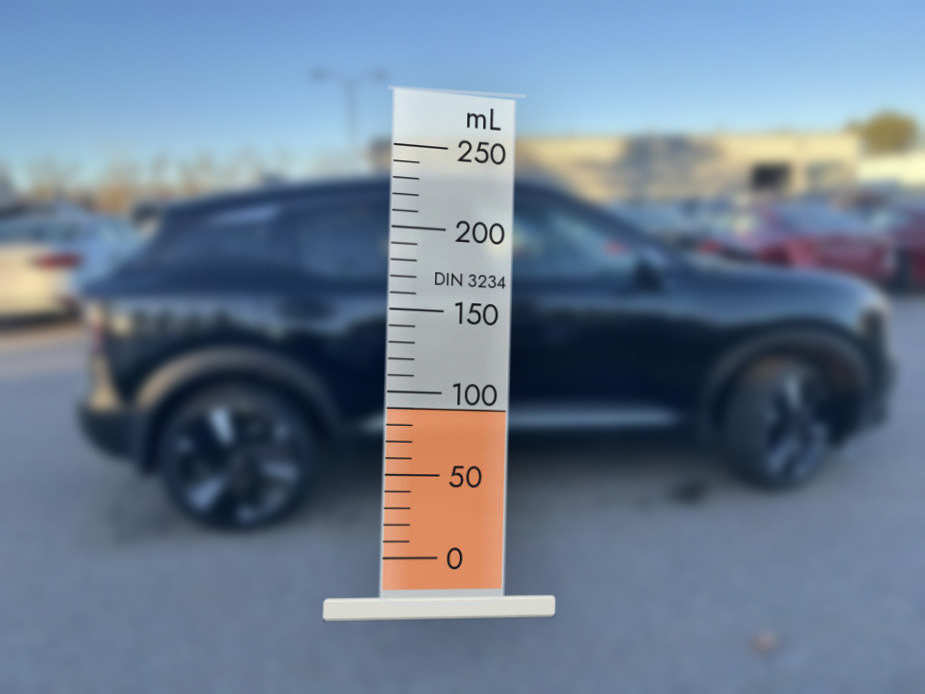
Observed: 90 mL
